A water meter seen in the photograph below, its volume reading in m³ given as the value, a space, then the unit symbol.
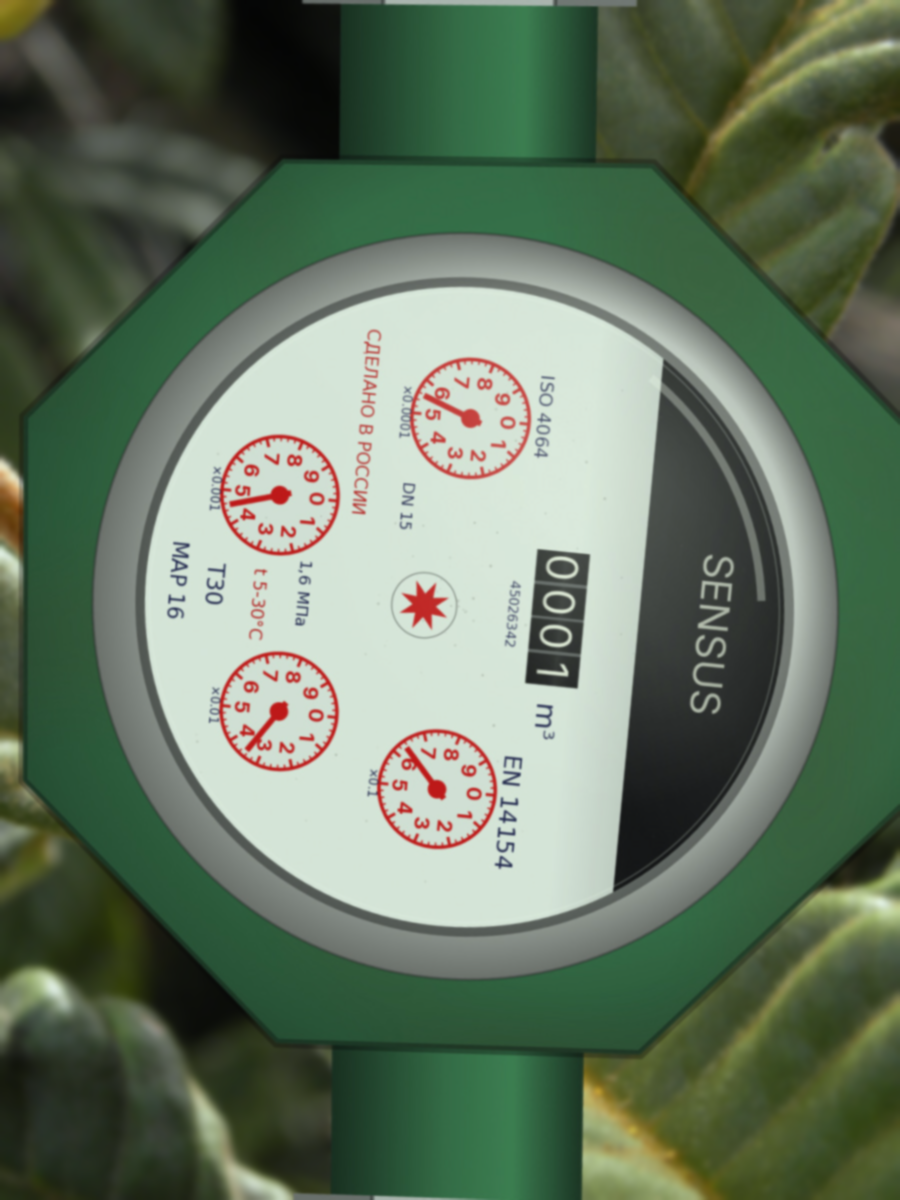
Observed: 1.6345 m³
